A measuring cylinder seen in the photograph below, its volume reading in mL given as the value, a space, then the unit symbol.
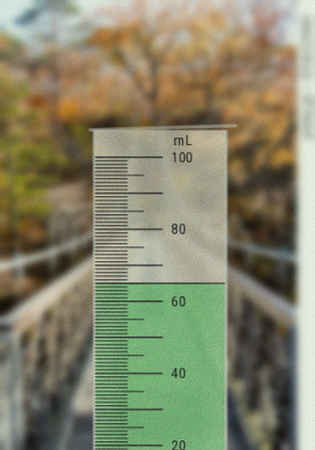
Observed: 65 mL
